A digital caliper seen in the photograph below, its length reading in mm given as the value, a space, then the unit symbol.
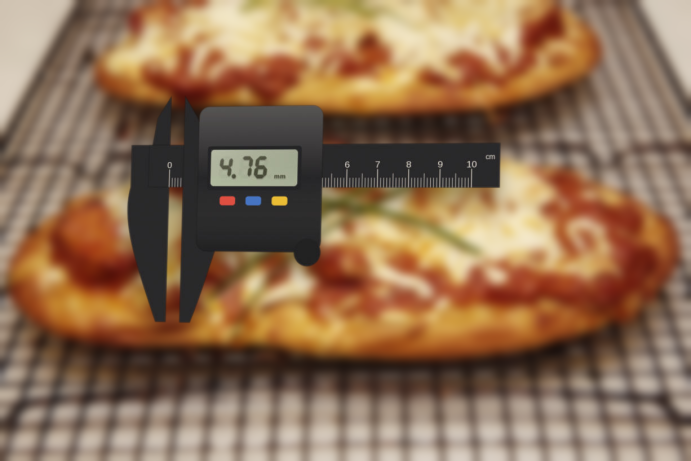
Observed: 4.76 mm
